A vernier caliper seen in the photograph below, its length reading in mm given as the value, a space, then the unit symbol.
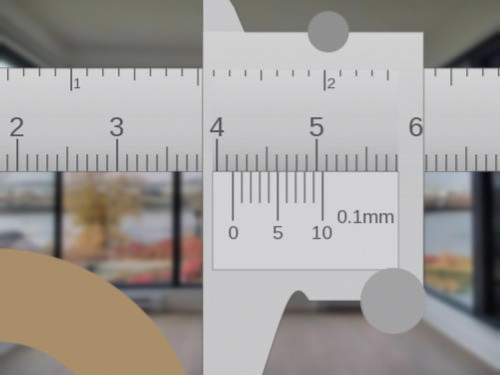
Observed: 41.6 mm
